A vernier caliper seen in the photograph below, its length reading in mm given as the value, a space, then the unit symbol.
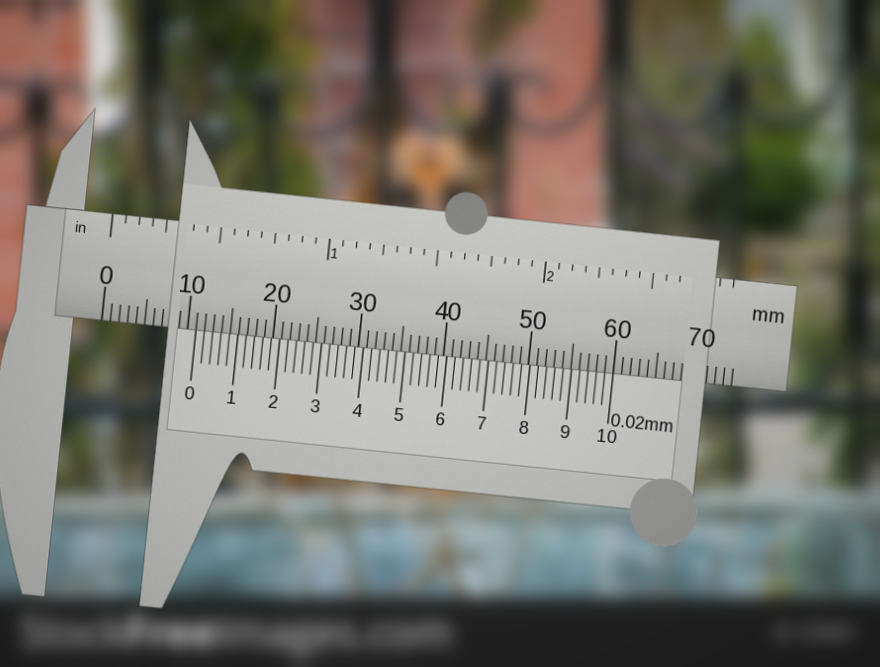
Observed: 11.0 mm
